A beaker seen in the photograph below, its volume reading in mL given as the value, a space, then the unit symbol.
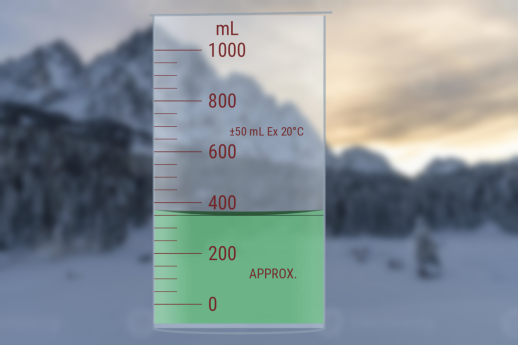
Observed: 350 mL
